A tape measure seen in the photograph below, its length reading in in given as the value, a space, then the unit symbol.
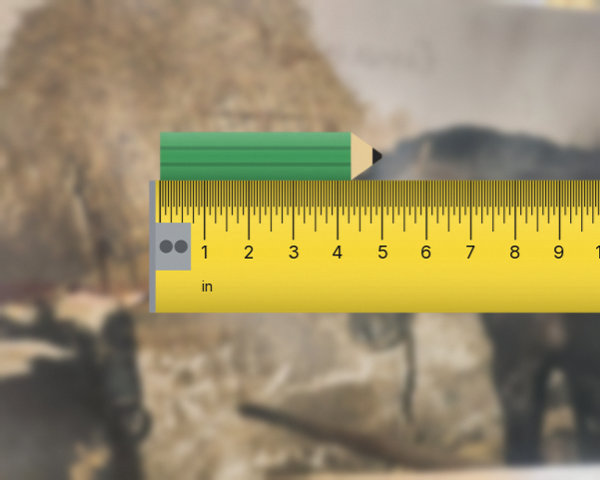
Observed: 5 in
